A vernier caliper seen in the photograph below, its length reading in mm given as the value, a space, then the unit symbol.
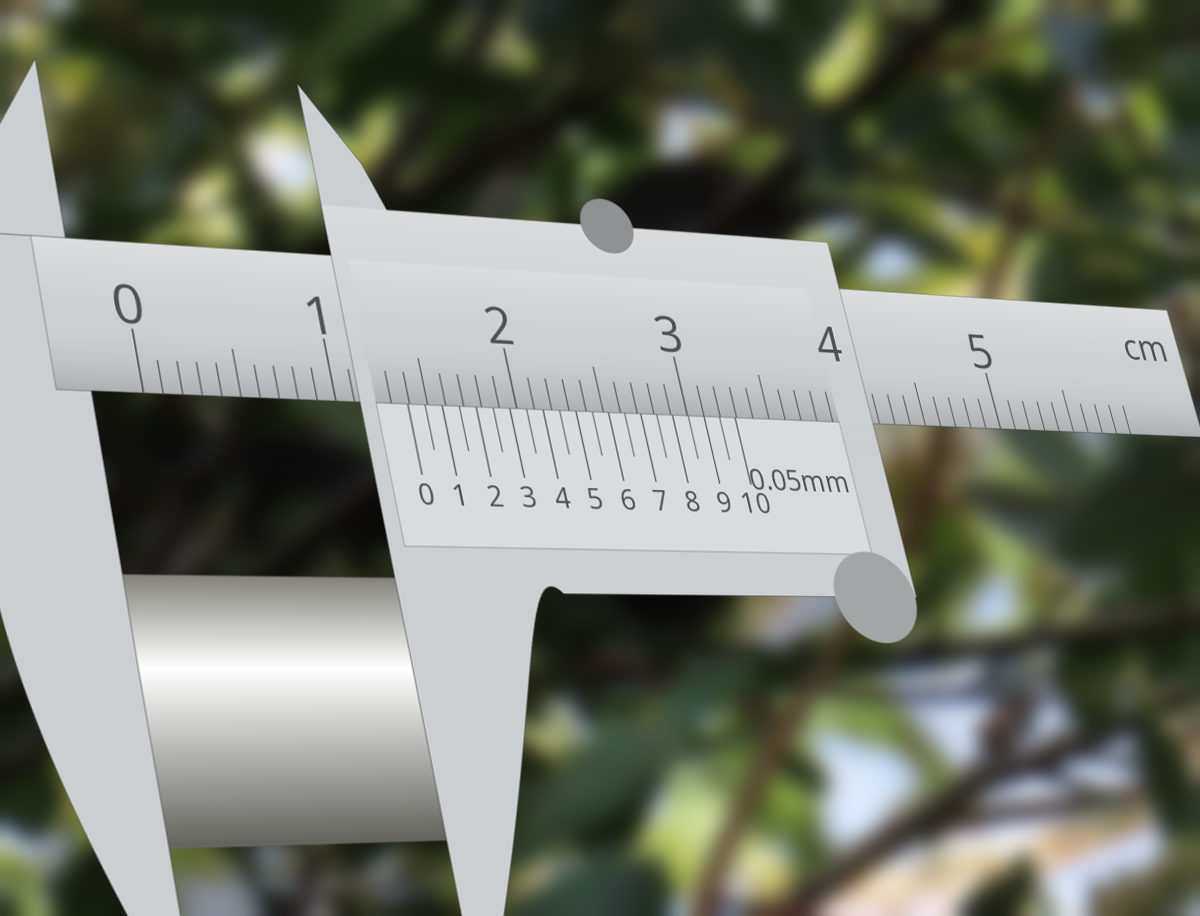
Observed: 13.9 mm
